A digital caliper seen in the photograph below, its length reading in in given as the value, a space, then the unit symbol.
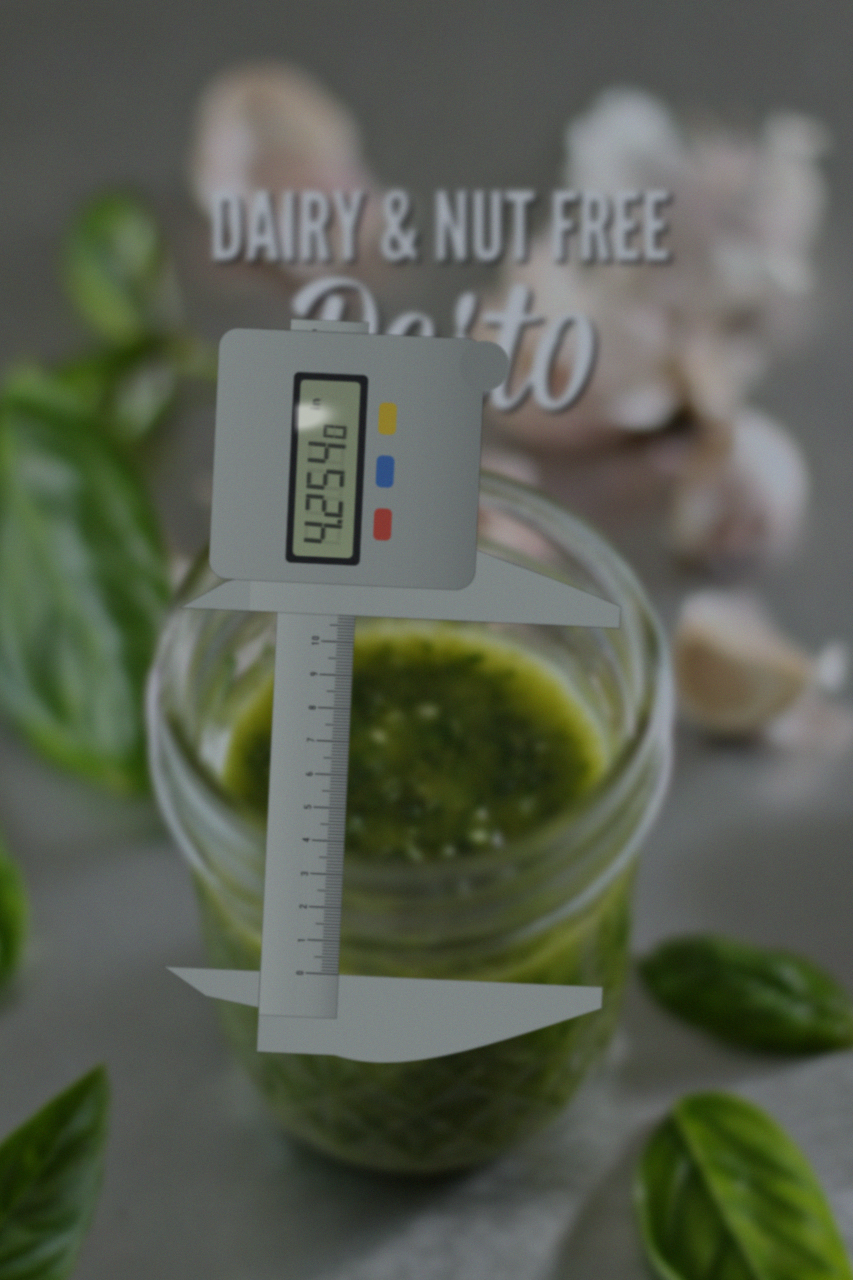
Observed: 4.2540 in
